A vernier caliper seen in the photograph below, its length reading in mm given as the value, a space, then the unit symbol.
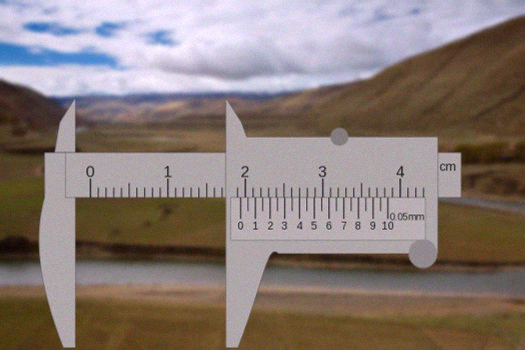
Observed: 19.4 mm
